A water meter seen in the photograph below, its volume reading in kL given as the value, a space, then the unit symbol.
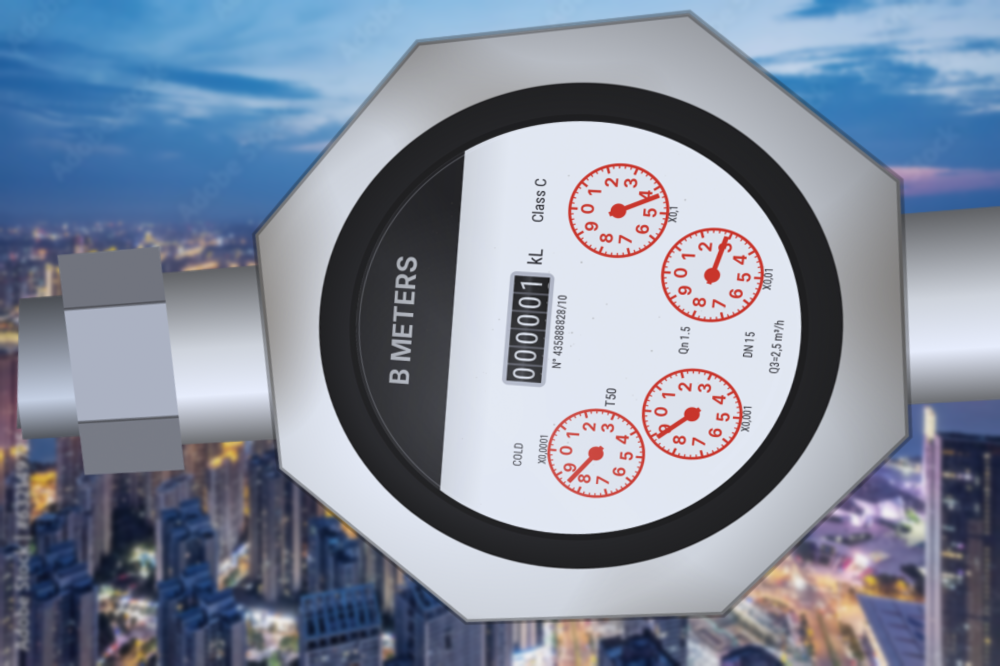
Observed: 1.4288 kL
